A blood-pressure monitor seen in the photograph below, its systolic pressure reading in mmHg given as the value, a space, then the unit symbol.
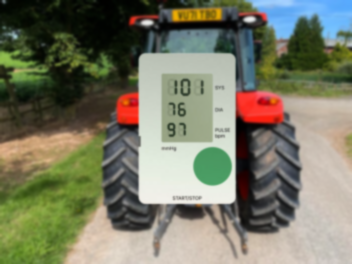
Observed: 101 mmHg
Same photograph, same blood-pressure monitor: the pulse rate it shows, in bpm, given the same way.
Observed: 97 bpm
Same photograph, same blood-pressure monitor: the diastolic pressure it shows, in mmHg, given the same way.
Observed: 76 mmHg
